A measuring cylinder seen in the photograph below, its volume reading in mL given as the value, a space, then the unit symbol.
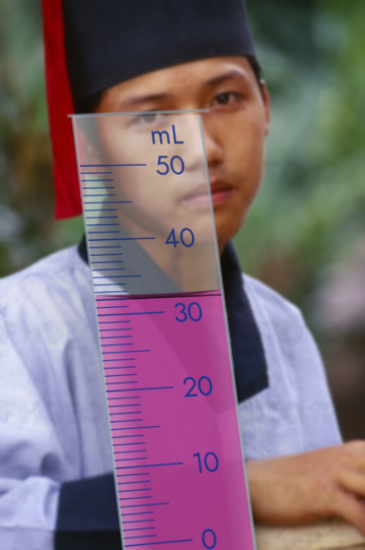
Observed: 32 mL
